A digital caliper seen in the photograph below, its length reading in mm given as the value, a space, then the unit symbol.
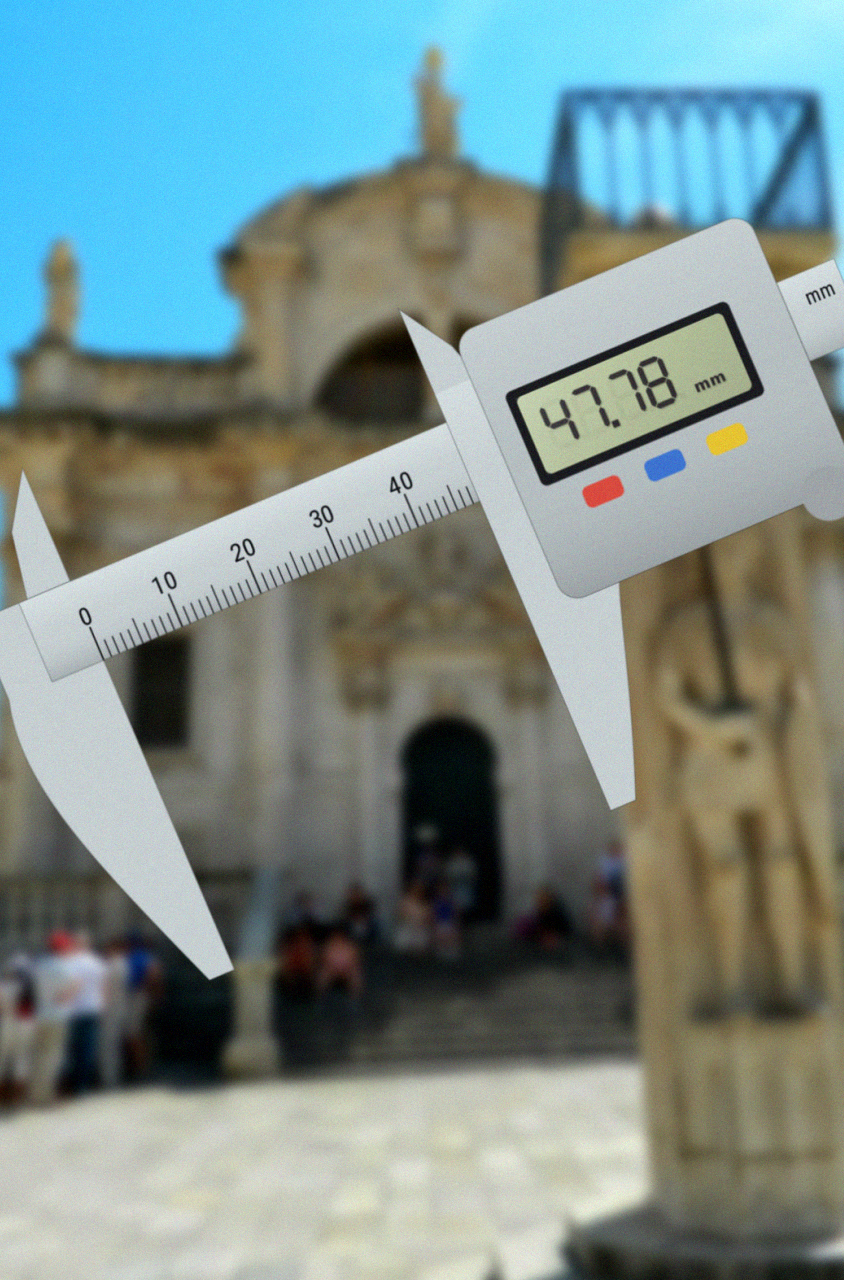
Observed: 47.78 mm
